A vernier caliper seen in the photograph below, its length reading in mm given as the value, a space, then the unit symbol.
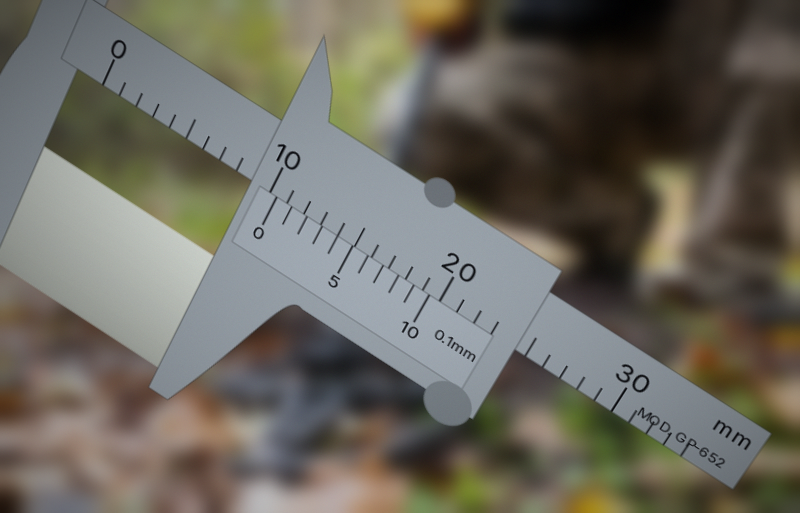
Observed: 10.4 mm
